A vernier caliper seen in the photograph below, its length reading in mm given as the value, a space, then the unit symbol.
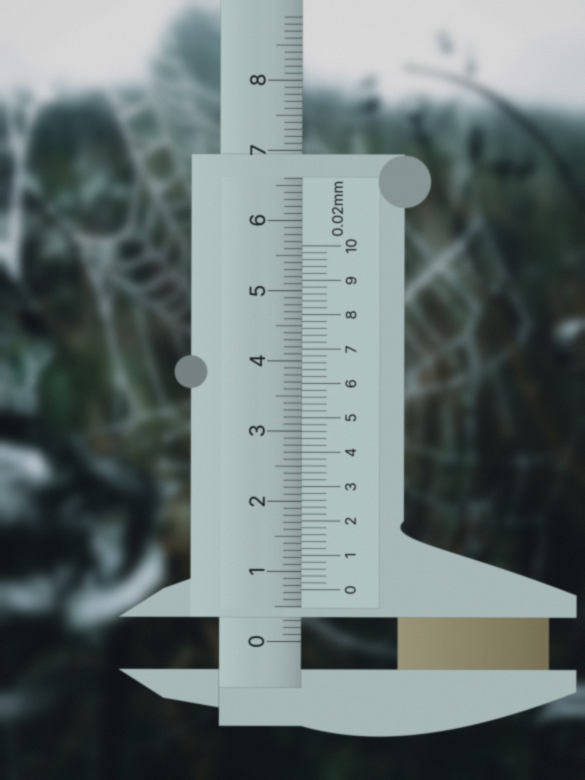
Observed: 7.4 mm
